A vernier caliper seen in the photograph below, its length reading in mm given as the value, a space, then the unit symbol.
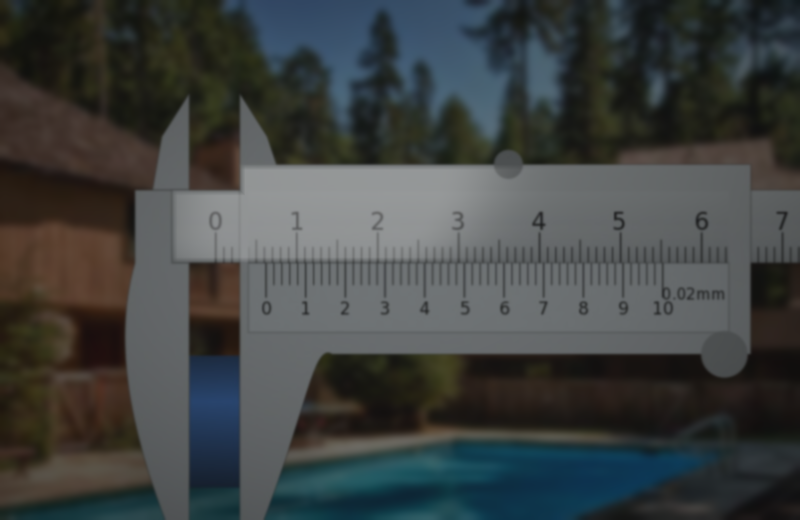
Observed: 6.2 mm
